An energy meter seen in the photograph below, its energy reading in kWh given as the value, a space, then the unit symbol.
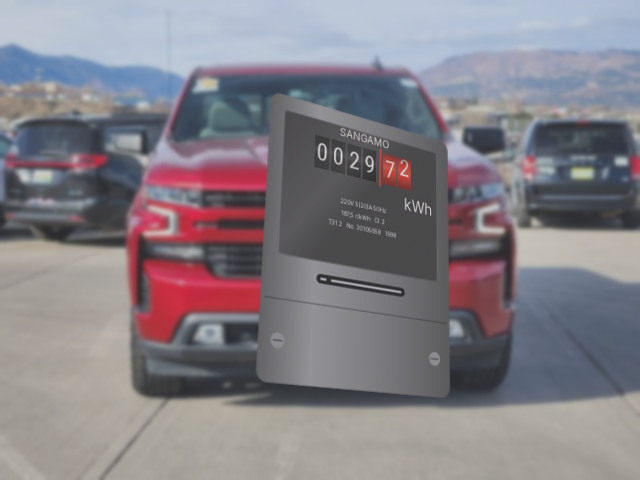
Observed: 29.72 kWh
